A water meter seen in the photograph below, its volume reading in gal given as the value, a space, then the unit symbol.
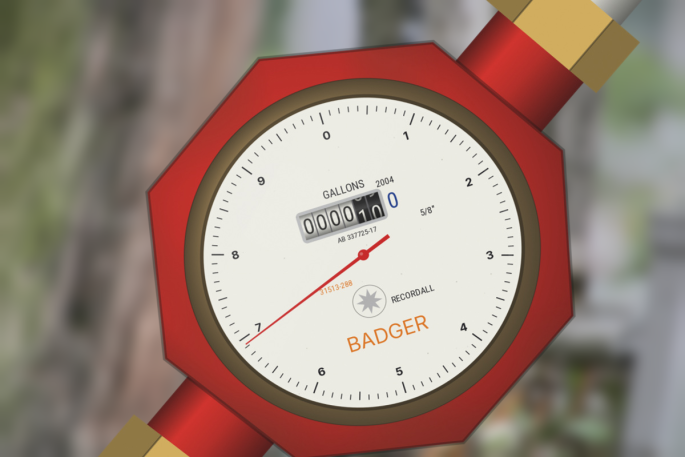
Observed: 96.9 gal
